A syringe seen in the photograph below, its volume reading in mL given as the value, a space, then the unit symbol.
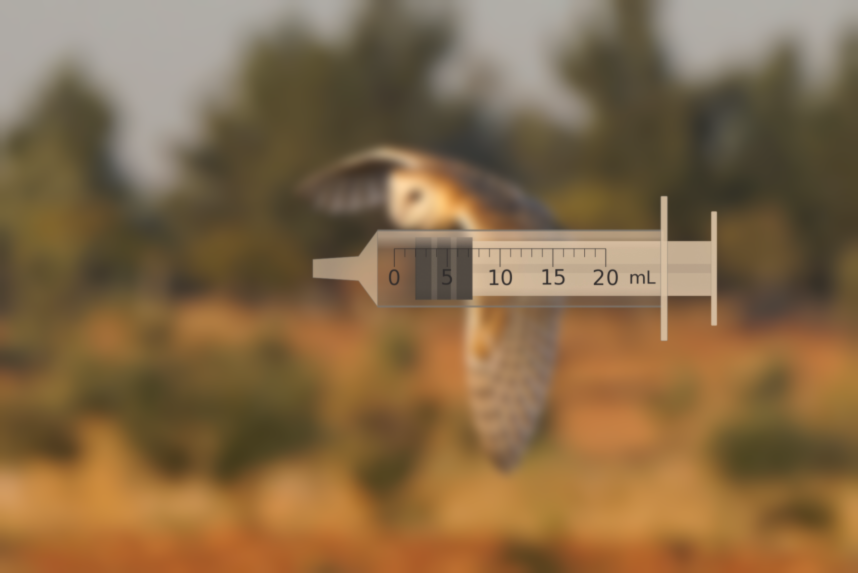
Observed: 2 mL
